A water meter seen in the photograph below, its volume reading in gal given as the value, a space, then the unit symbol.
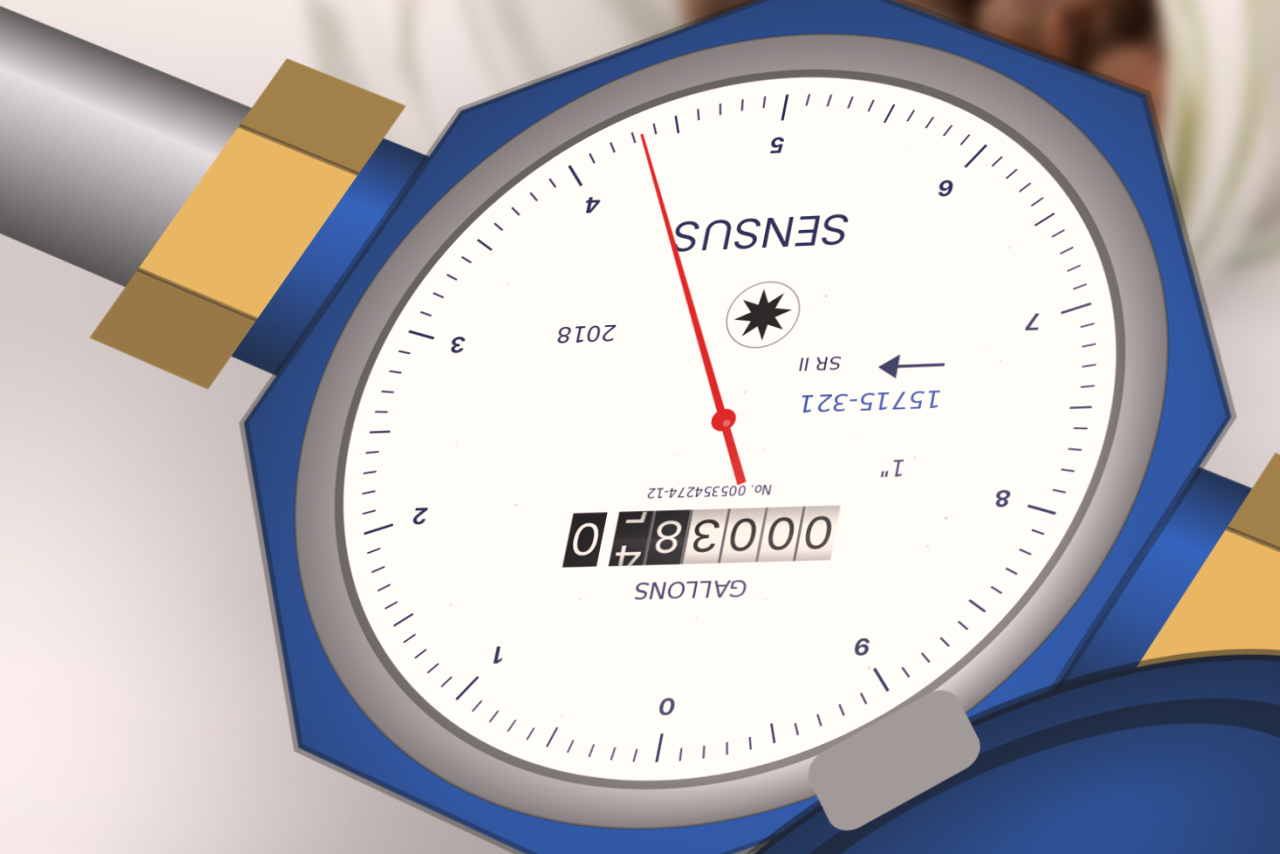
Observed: 3844.3 gal
